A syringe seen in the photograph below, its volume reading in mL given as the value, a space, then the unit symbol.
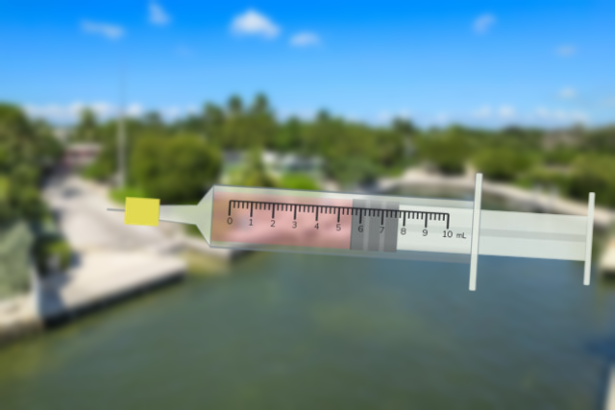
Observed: 5.6 mL
